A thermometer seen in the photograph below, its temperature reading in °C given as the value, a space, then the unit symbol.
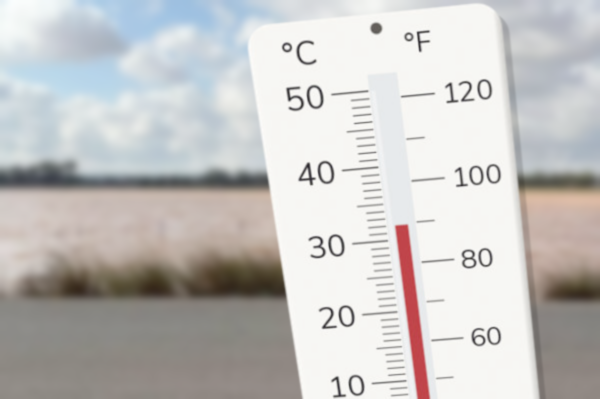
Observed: 32 °C
